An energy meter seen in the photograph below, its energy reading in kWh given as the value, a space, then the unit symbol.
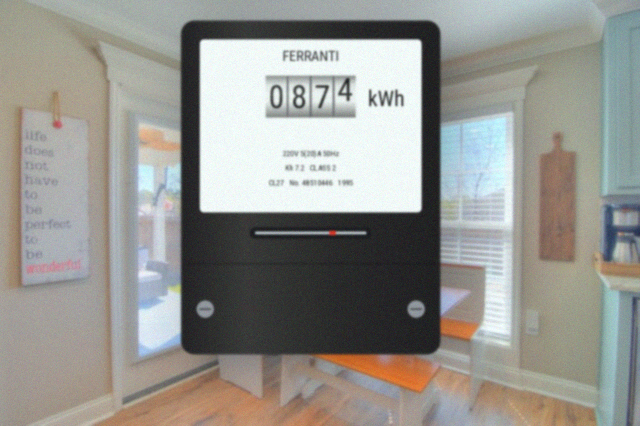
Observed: 874 kWh
